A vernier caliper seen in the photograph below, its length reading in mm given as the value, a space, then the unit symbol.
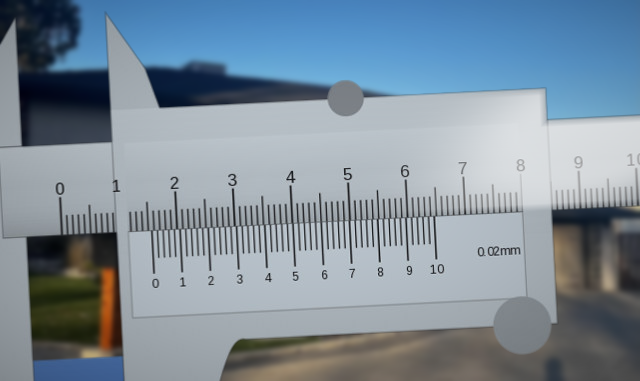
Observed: 15.6 mm
